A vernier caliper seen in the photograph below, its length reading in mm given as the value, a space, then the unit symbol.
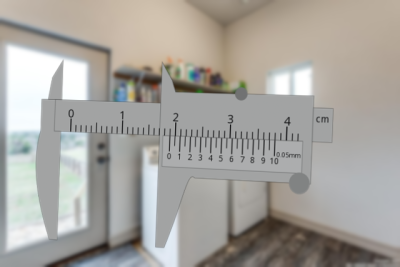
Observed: 19.0 mm
